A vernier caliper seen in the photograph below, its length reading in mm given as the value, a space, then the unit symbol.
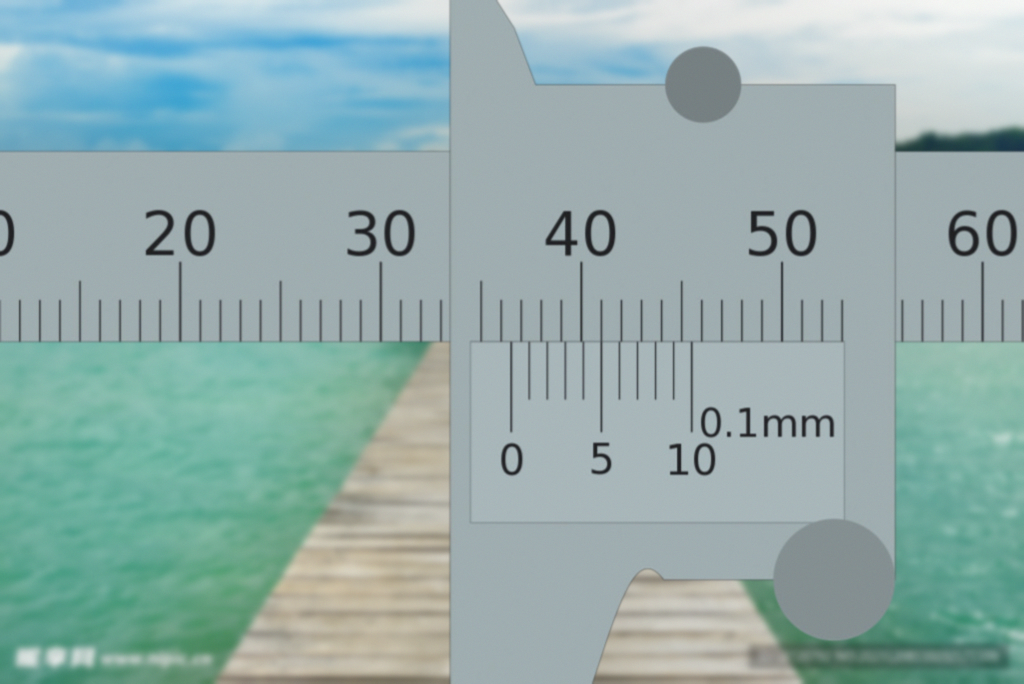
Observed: 36.5 mm
